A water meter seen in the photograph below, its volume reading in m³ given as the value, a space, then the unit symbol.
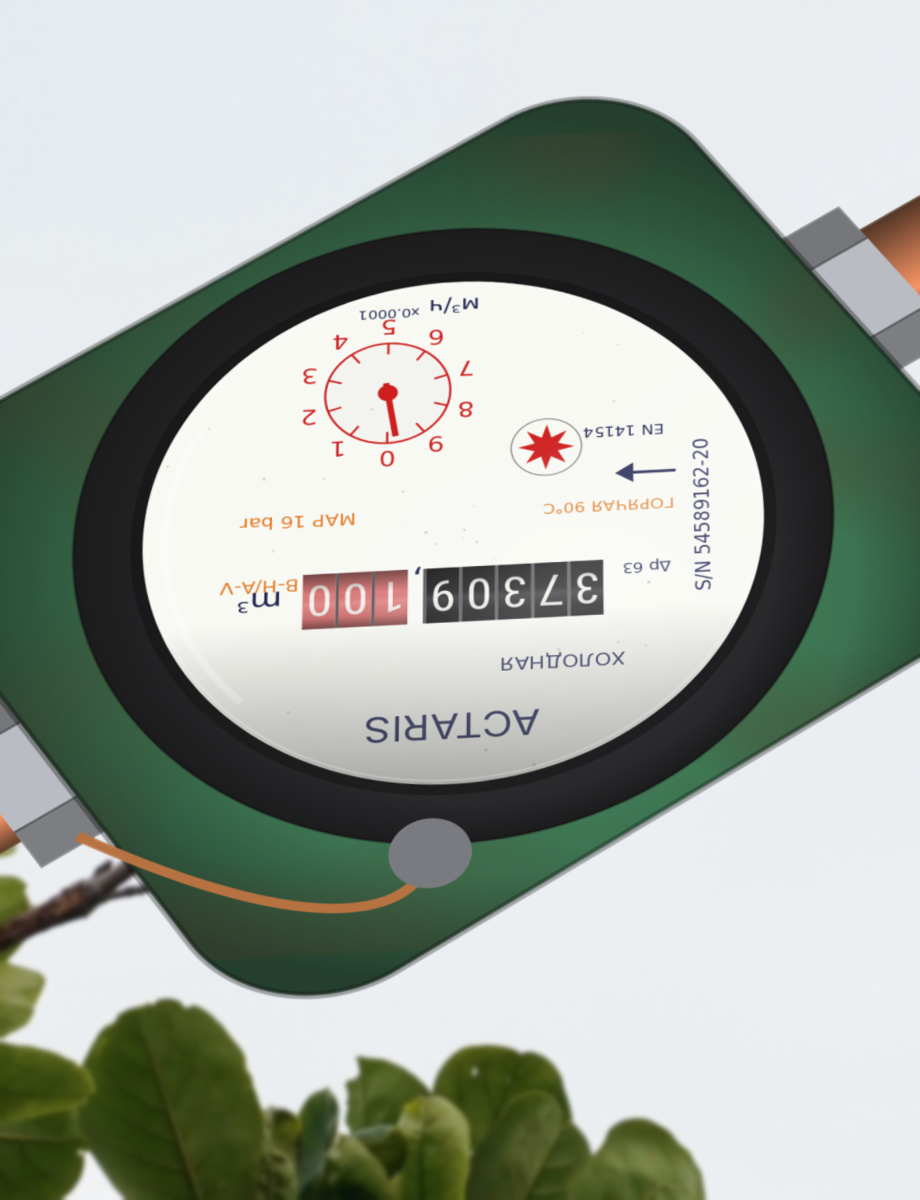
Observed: 37309.0999 m³
